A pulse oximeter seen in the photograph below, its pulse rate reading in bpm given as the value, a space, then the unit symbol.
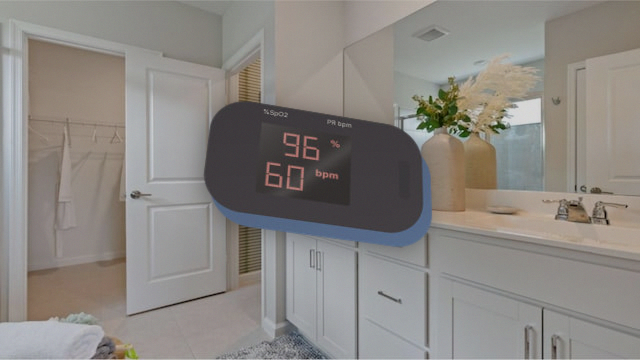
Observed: 60 bpm
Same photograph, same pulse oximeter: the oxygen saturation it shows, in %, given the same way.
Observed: 96 %
